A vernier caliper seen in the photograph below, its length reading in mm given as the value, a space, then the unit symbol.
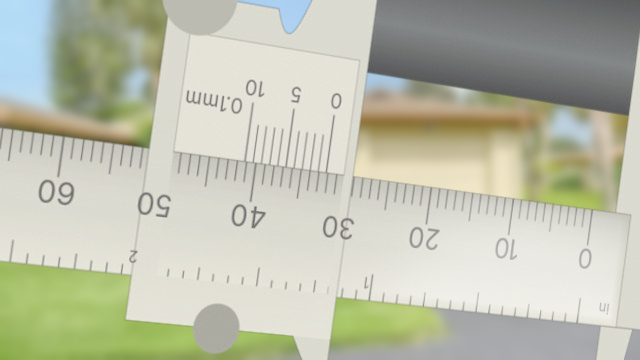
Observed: 32.2 mm
